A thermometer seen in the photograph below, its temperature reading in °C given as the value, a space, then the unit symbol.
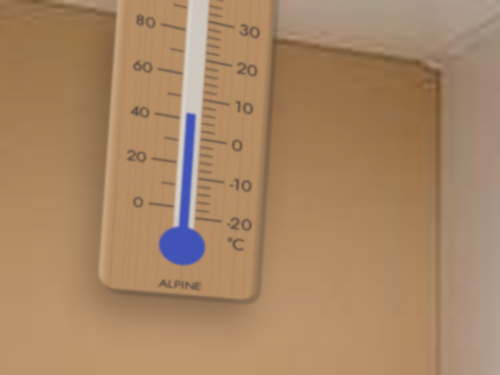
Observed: 6 °C
